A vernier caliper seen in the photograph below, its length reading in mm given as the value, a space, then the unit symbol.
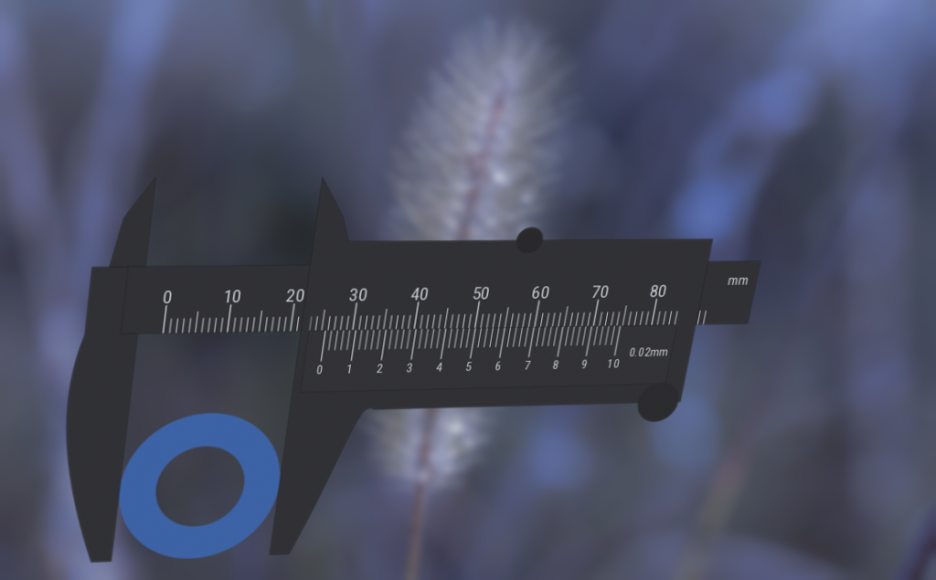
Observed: 25.6 mm
